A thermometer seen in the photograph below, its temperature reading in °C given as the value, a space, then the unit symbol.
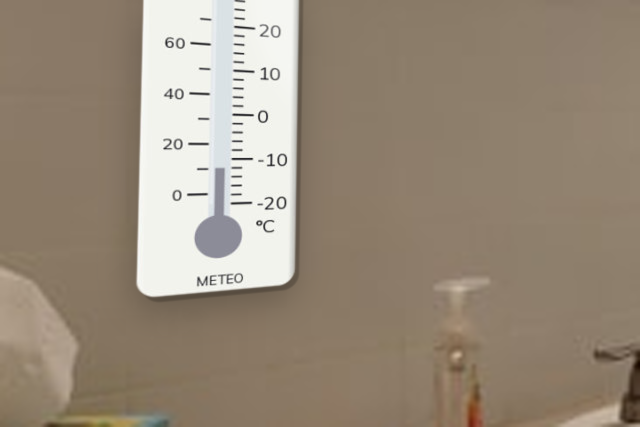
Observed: -12 °C
